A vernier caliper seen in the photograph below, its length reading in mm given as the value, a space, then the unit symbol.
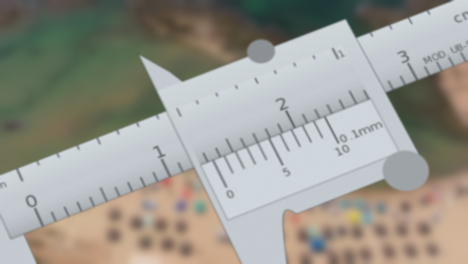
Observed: 13.4 mm
